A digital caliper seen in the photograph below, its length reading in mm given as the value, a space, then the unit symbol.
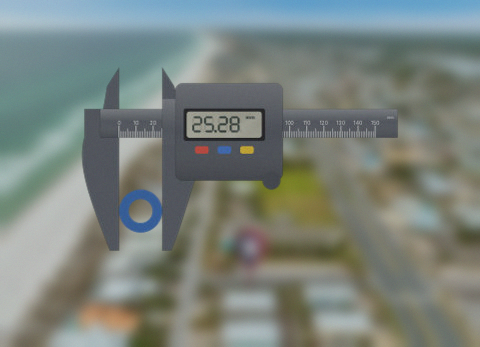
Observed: 25.28 mm
